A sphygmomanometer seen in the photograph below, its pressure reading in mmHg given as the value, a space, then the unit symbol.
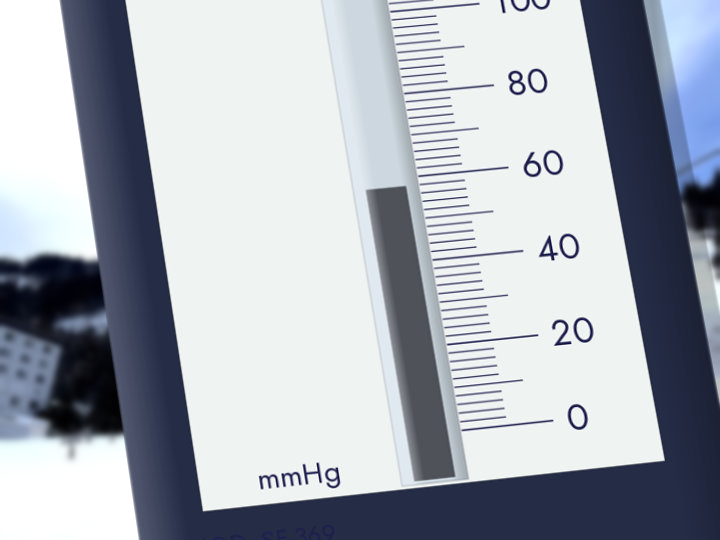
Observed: 58 mmHg
